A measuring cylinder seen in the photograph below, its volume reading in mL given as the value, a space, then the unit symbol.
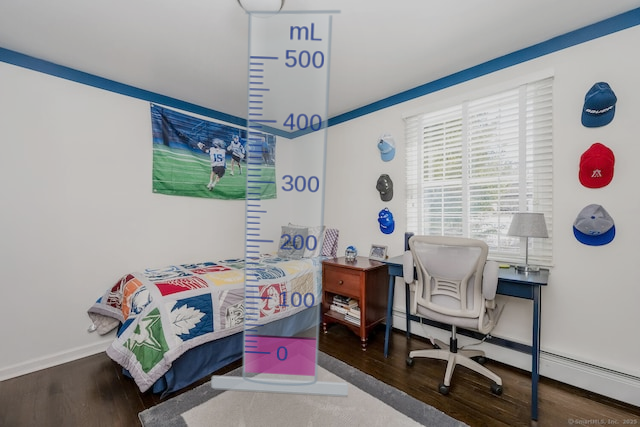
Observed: 30 mL
